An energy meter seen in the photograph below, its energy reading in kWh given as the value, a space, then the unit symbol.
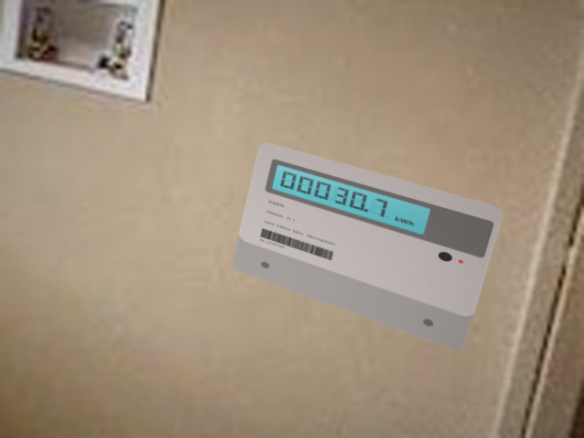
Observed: 30.7 kWh
